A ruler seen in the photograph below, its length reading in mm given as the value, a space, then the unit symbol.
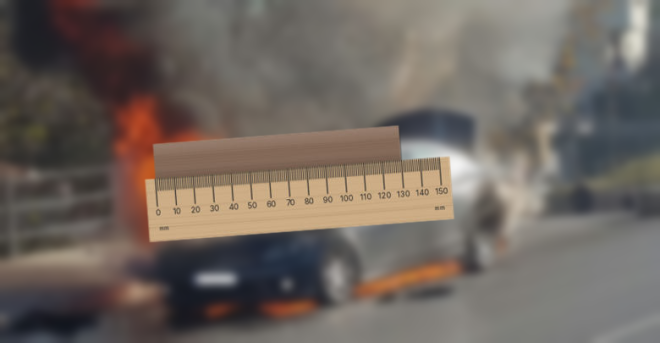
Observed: 130 mm
